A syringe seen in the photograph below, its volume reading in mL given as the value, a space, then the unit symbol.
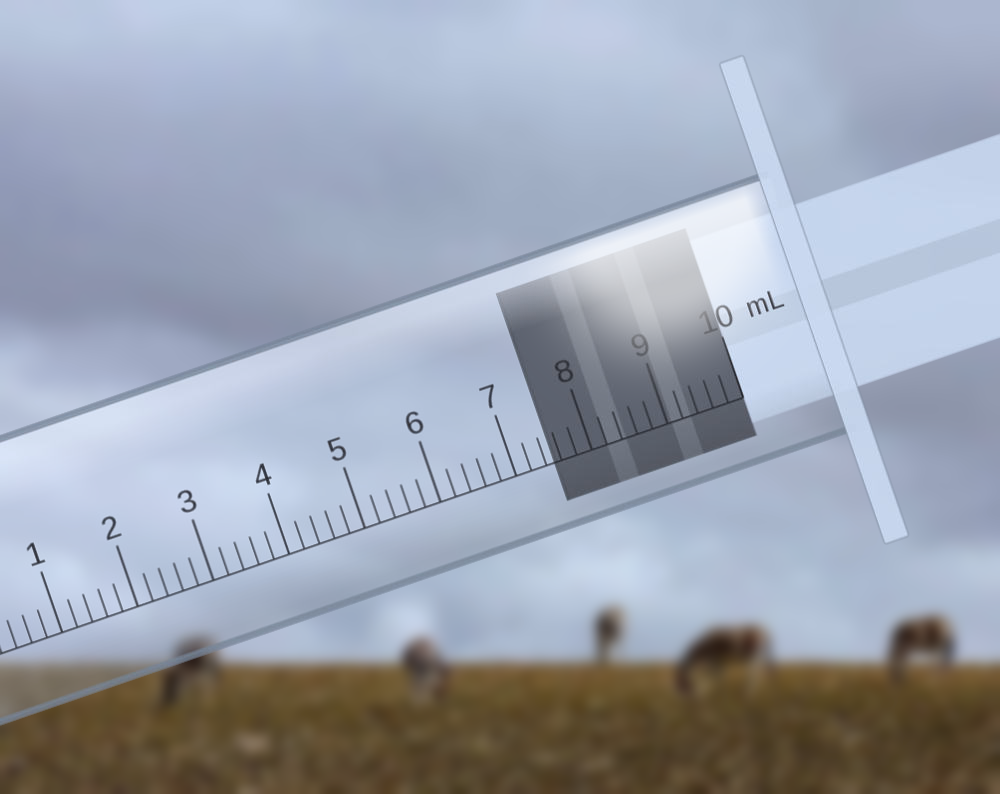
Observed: 7.5 mL
